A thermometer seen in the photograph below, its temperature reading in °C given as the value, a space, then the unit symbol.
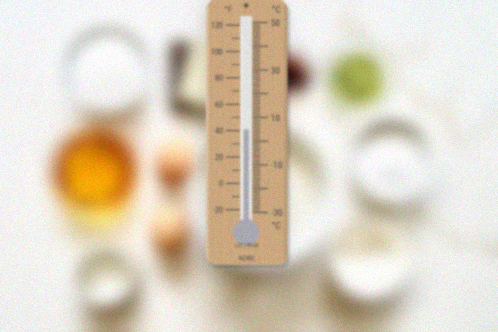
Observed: 5 °C
